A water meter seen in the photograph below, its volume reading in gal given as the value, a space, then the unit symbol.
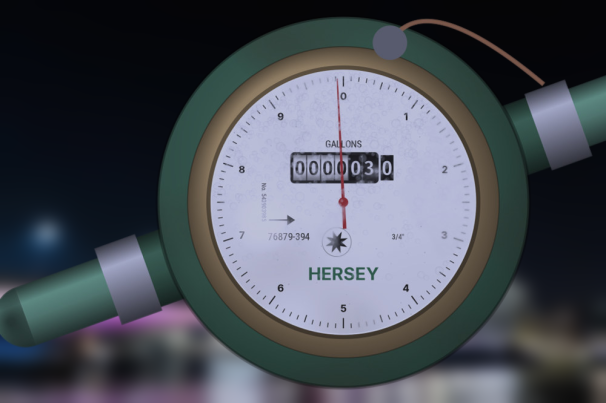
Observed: 29.9 gal
